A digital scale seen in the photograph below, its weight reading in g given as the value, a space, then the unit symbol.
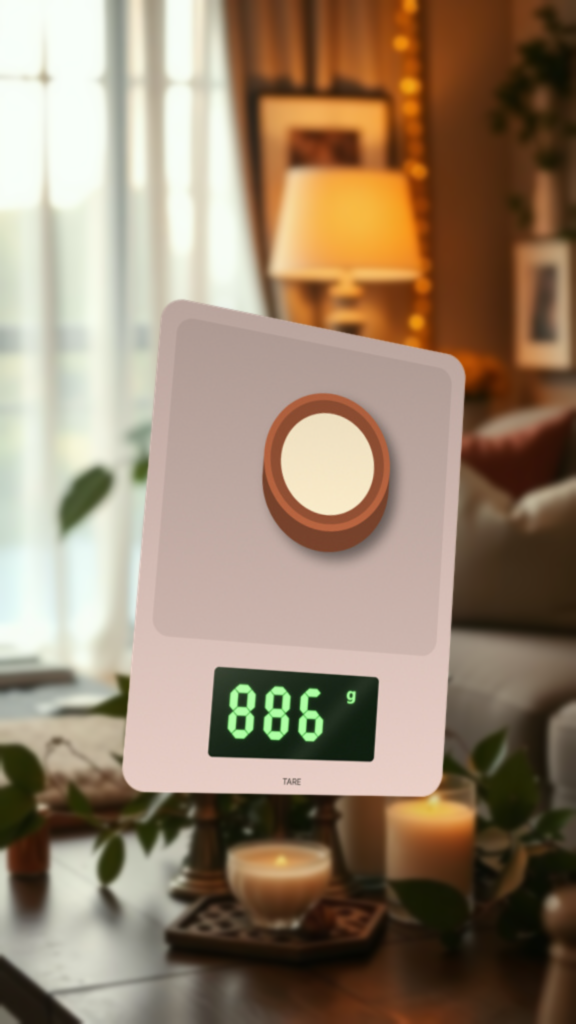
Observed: 886 g
